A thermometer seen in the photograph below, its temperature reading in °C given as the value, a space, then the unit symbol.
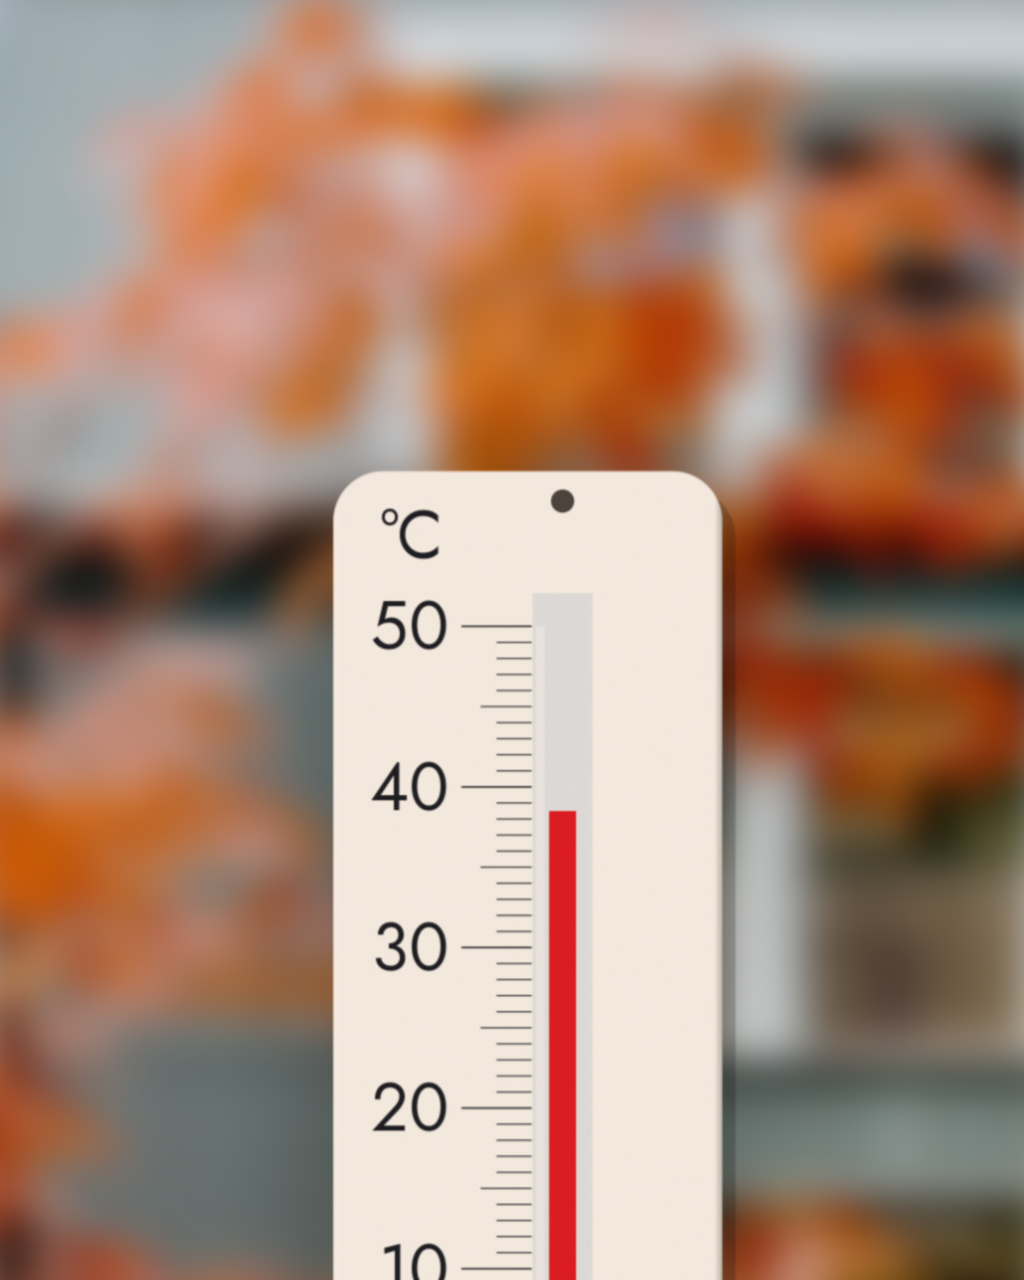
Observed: 38.5 °C
